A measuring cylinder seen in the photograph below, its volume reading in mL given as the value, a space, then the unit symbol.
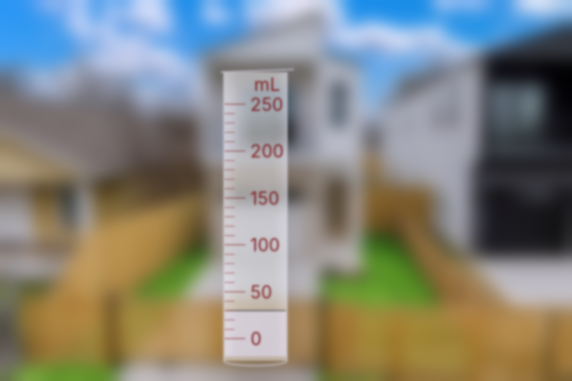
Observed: 30 mL
